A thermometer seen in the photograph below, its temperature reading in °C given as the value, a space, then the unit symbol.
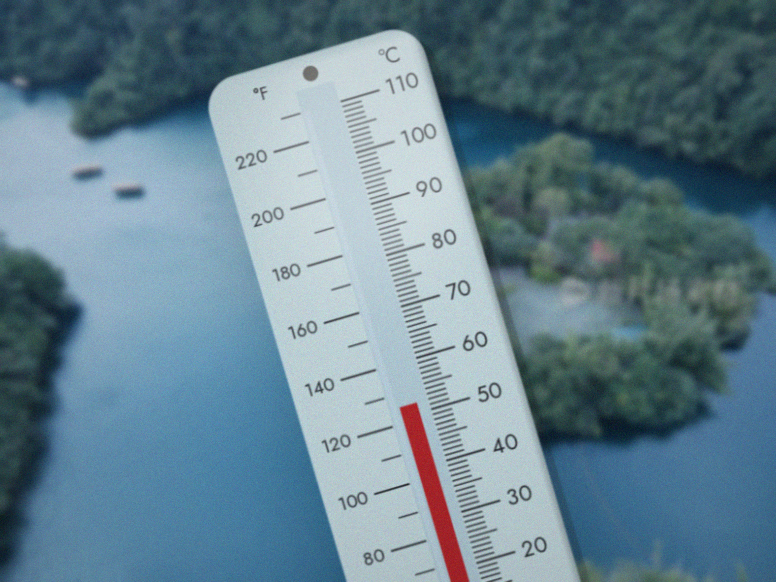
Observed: 52 °C
